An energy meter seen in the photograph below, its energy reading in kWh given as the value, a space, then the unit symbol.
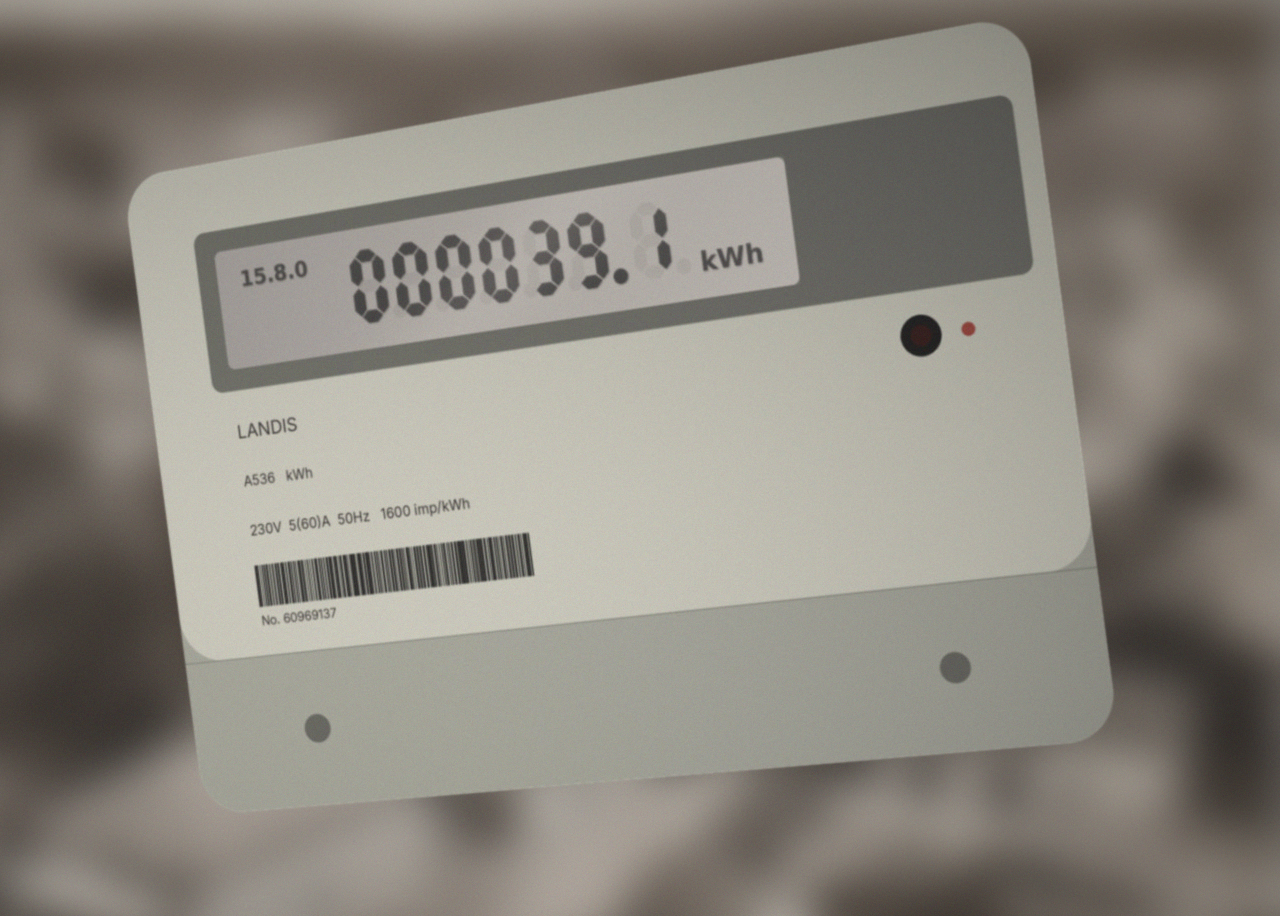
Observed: 39.1 kWh
